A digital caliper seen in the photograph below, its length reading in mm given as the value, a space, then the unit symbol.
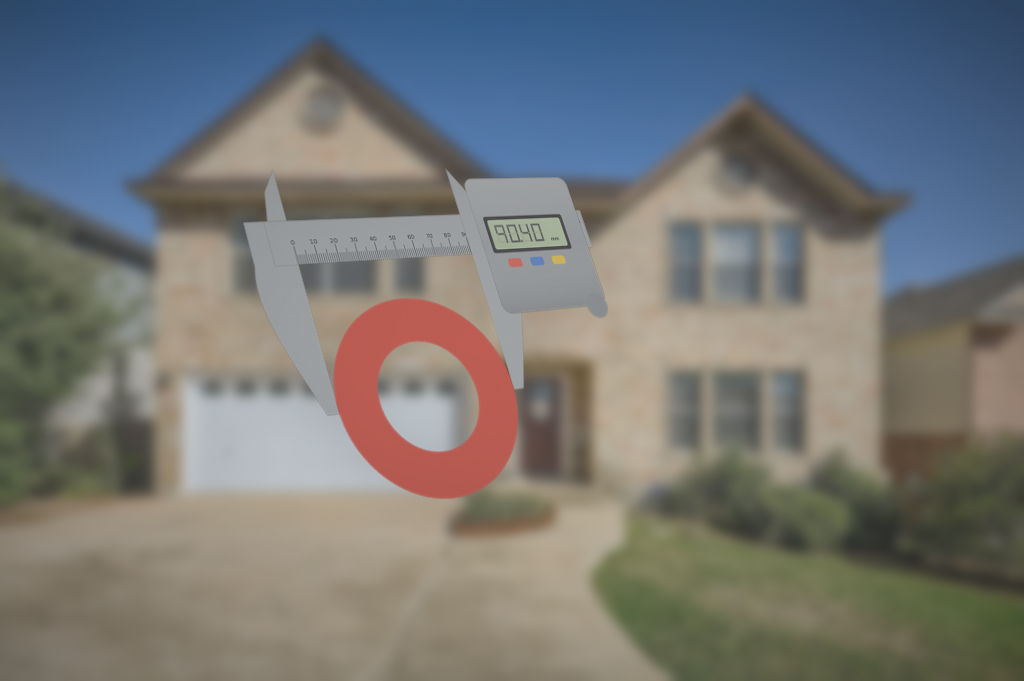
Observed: 90.40 mm
